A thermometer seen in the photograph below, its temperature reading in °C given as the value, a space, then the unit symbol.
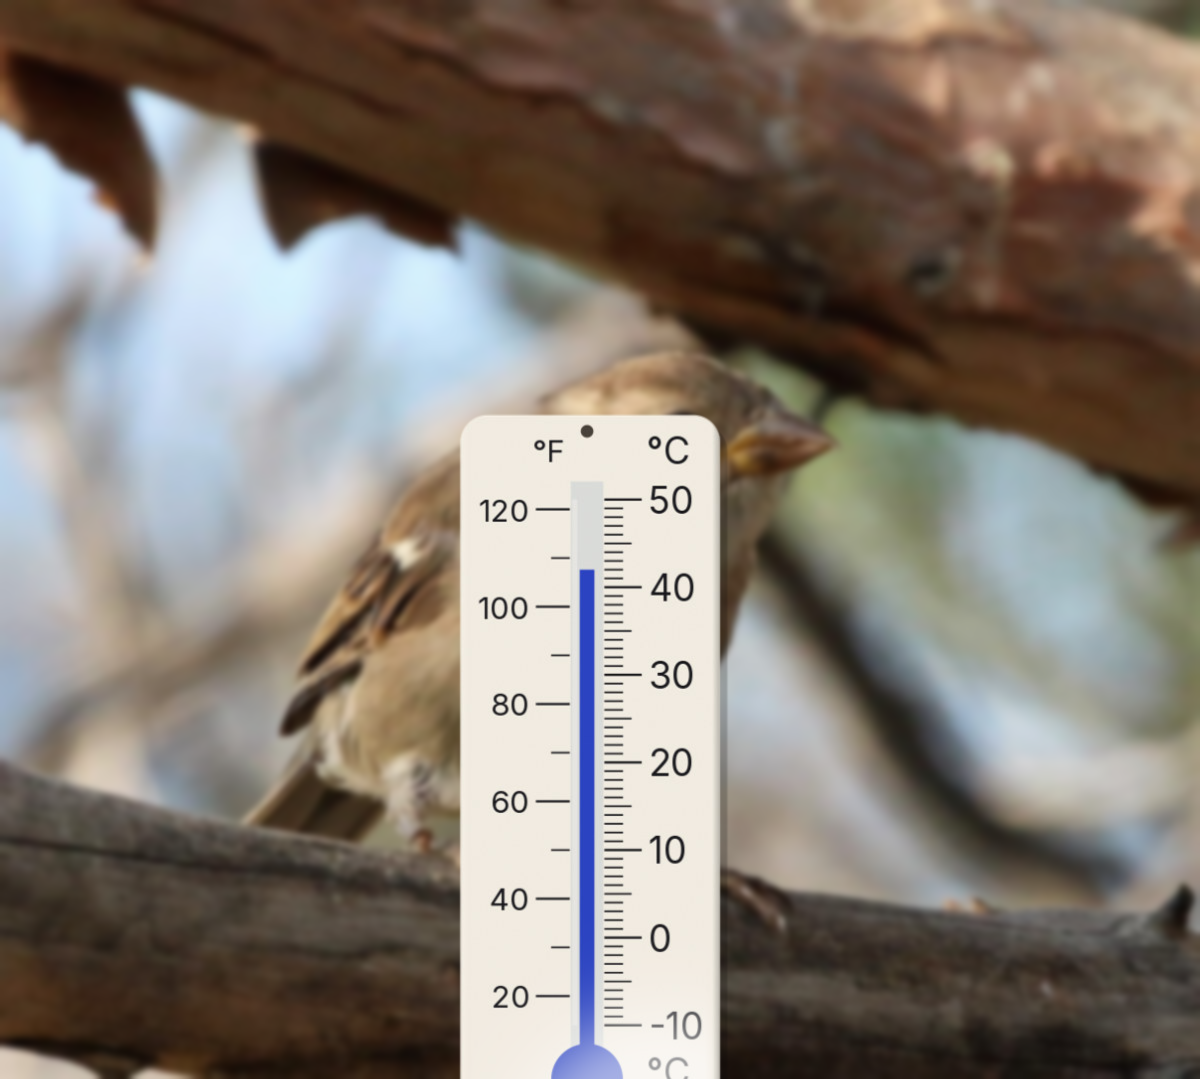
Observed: 42 °C
